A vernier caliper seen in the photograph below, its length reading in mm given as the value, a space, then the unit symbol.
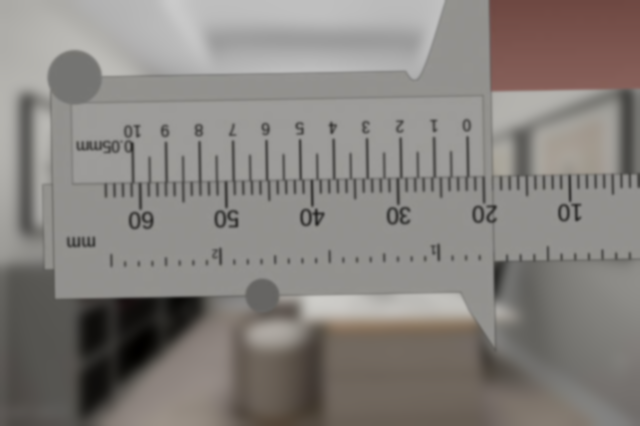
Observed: 21.8 mm
